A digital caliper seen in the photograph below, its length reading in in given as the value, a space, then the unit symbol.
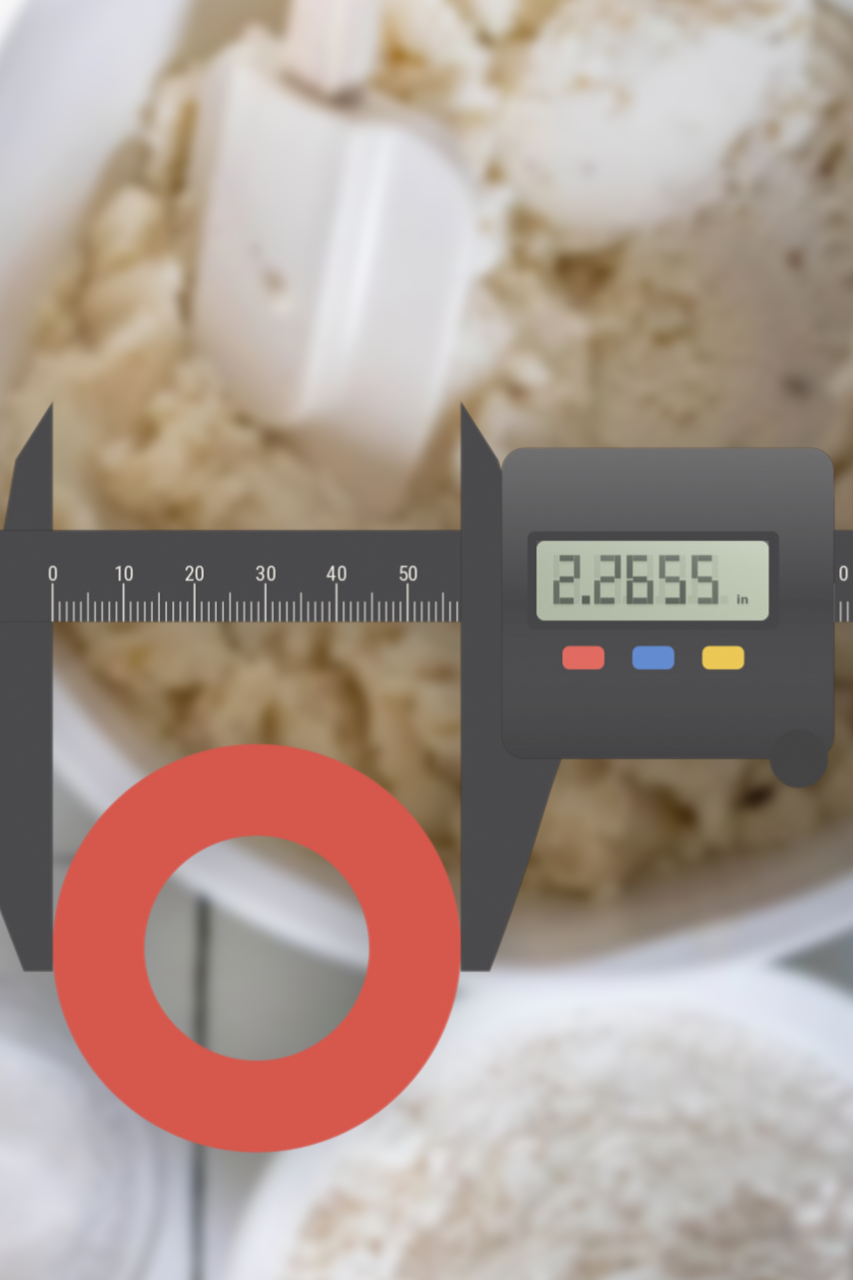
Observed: 2.2655 in
